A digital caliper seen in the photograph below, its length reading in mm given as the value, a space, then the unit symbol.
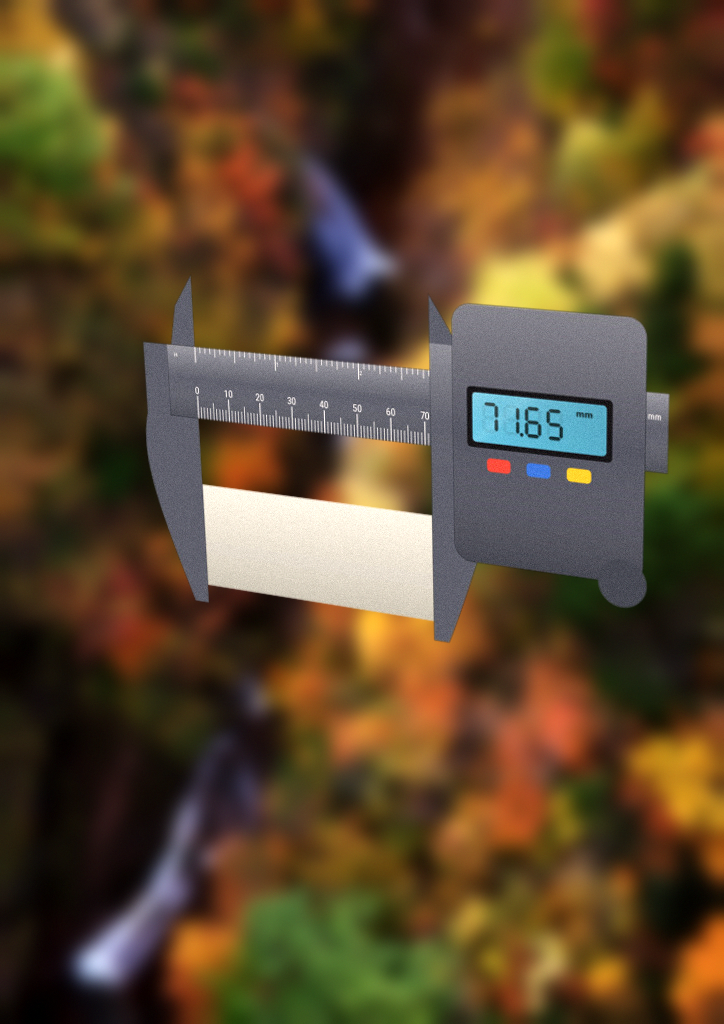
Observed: 71.65 mm
